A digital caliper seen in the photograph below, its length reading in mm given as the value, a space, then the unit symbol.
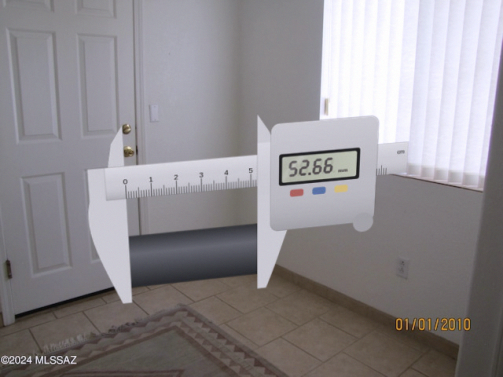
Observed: 52.66 mm
